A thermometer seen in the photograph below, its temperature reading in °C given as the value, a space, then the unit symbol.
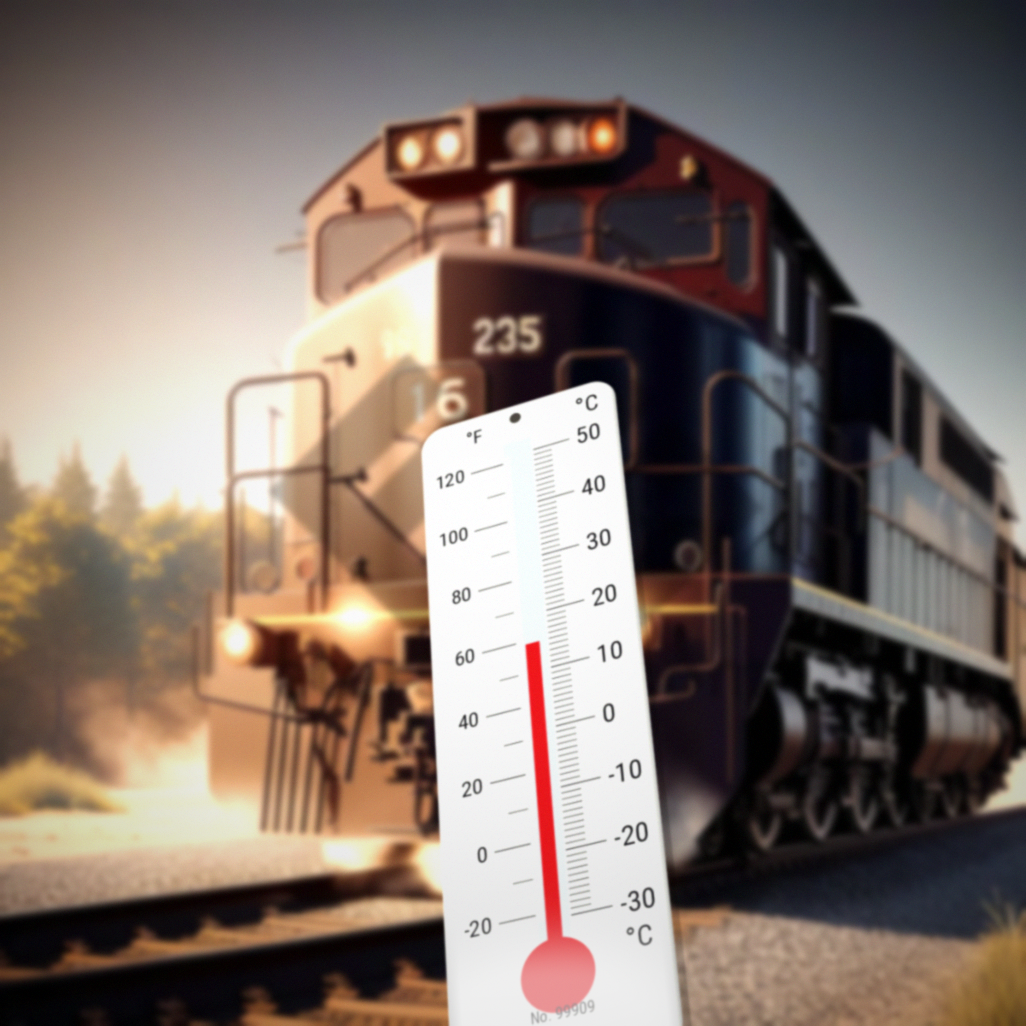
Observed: 15 °C
